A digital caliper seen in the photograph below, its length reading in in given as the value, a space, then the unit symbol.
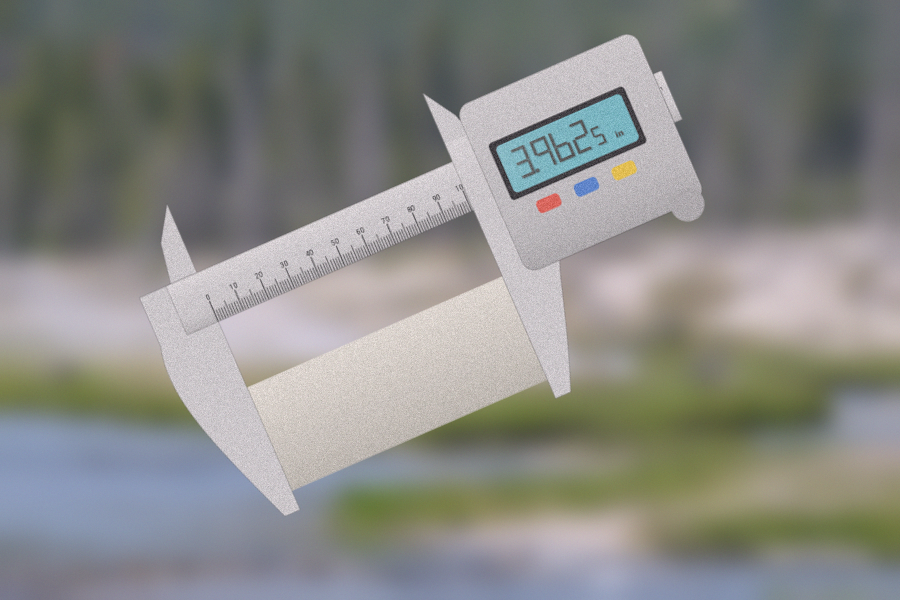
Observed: 3.9625 in
